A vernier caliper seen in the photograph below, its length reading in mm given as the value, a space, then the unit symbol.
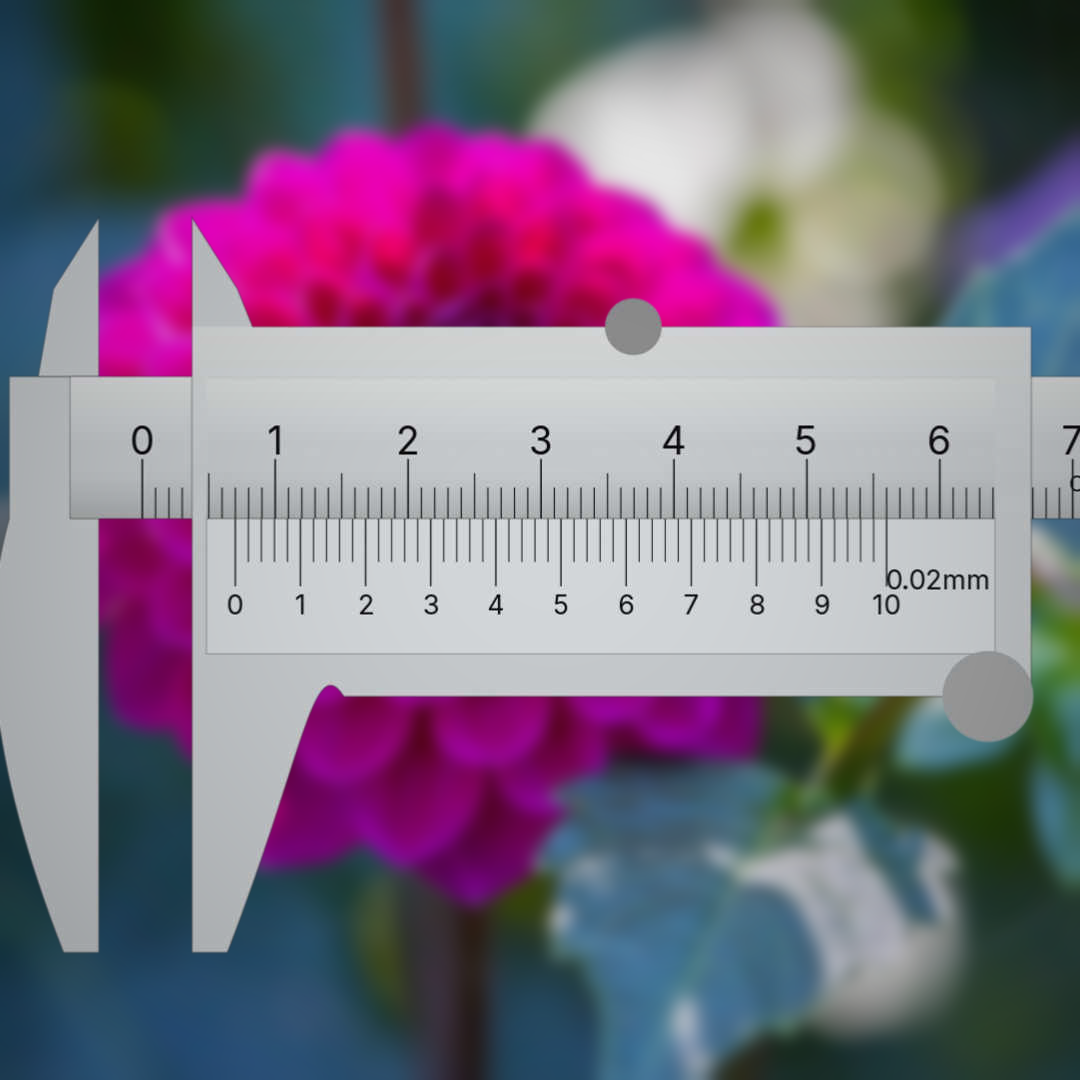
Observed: 7.0 mm
